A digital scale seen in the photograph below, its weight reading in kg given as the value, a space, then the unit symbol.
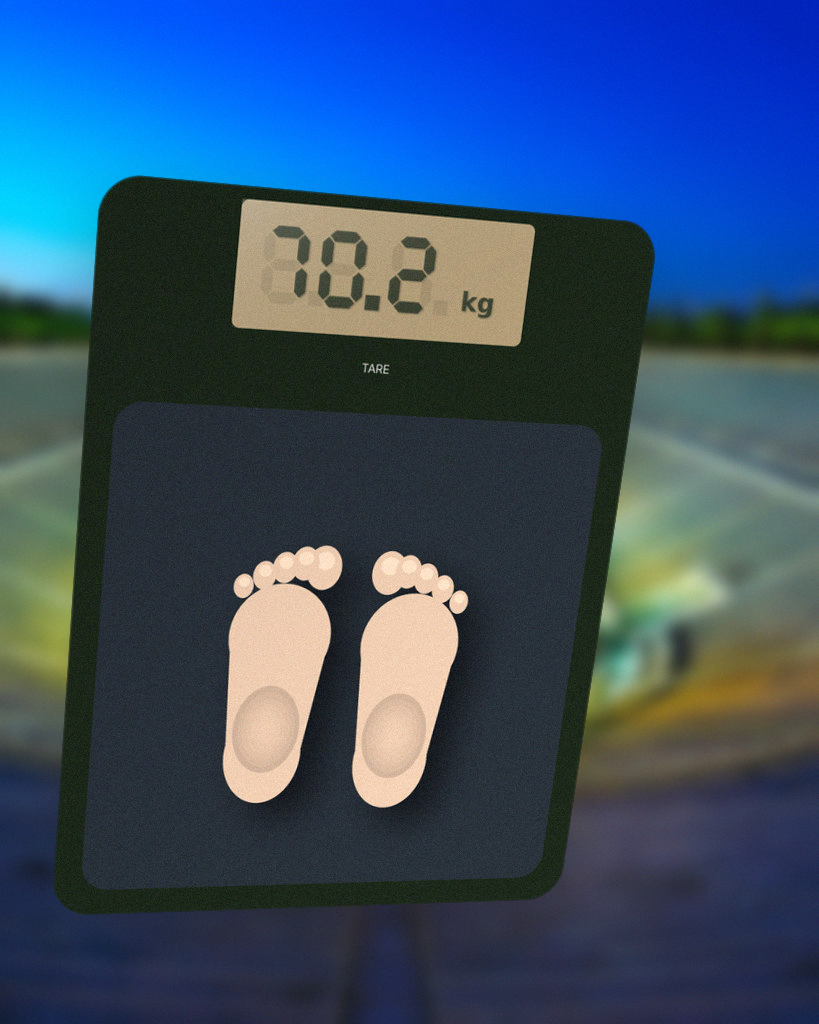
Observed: 70.2 kg
